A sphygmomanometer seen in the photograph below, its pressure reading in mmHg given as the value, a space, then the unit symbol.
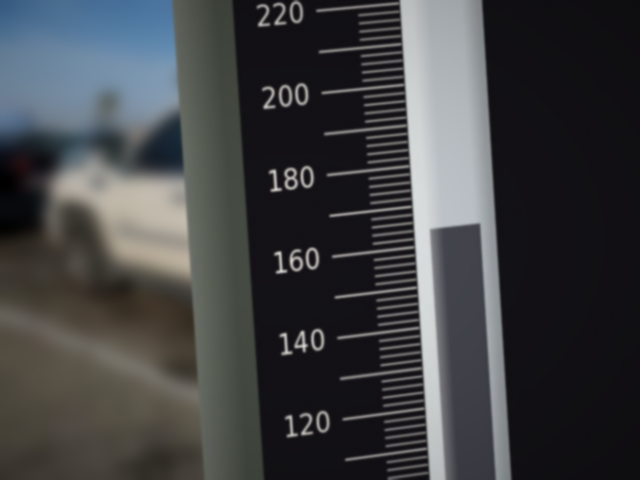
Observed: 164 mmHg
